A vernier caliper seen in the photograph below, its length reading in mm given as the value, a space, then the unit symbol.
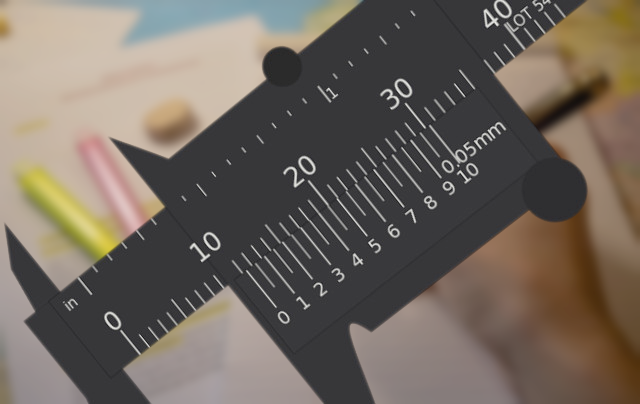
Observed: 11.4 mm
